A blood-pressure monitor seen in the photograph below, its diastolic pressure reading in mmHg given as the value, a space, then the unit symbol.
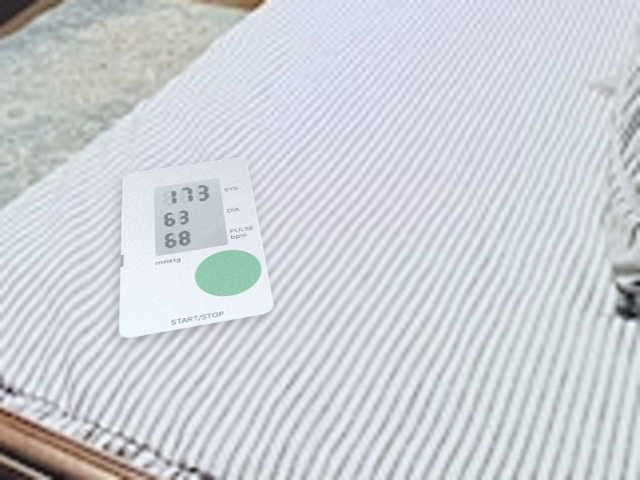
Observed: 63 mmHg
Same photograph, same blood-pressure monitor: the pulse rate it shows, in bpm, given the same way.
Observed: 68 bpm
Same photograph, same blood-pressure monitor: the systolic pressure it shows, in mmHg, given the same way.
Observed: 173 mmHg
